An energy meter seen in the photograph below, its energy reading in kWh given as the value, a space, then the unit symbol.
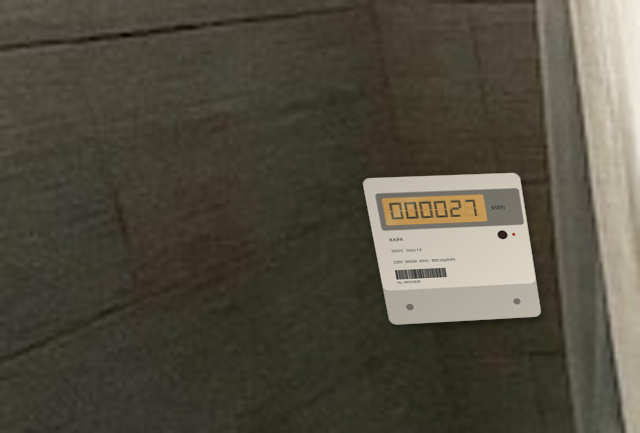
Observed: 27 kWh
